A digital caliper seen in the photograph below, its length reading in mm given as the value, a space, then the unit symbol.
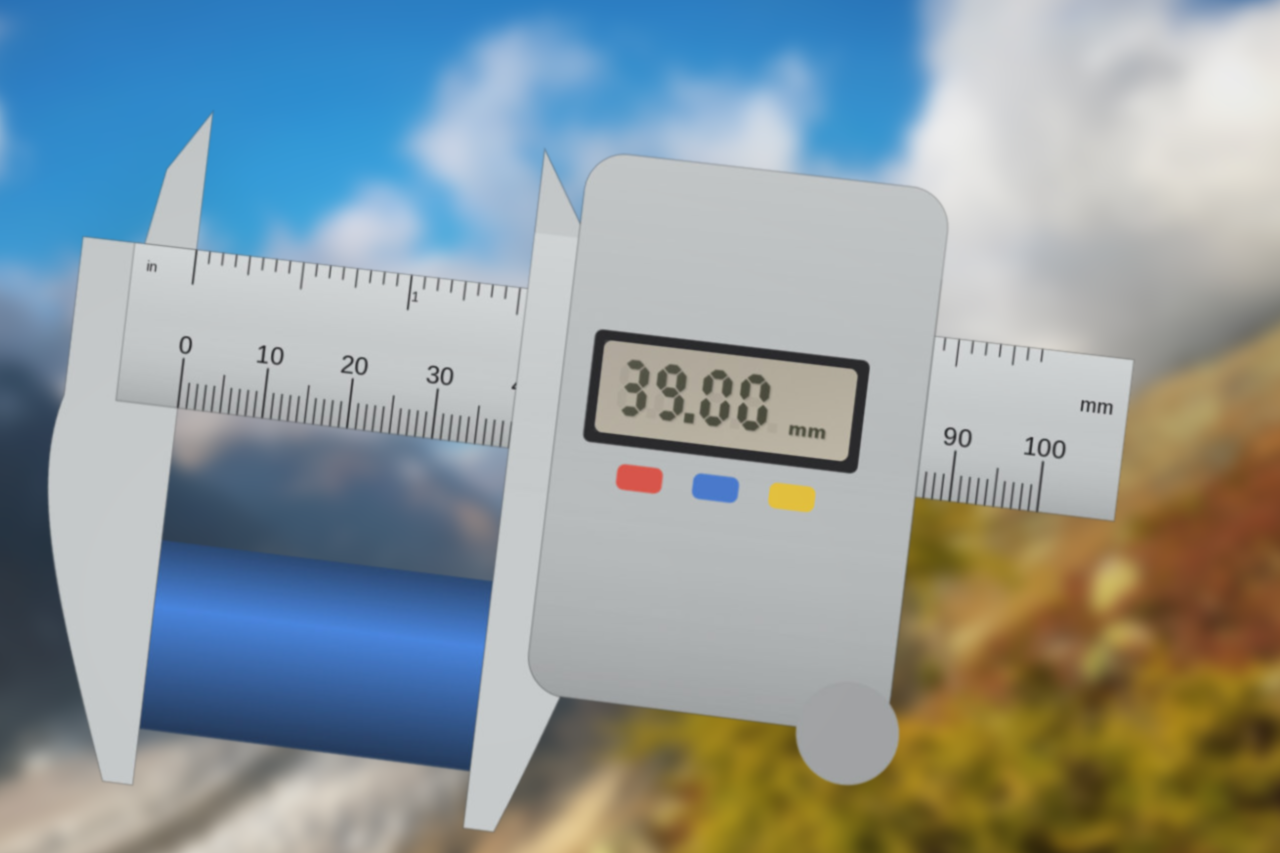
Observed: 39.00 mm
